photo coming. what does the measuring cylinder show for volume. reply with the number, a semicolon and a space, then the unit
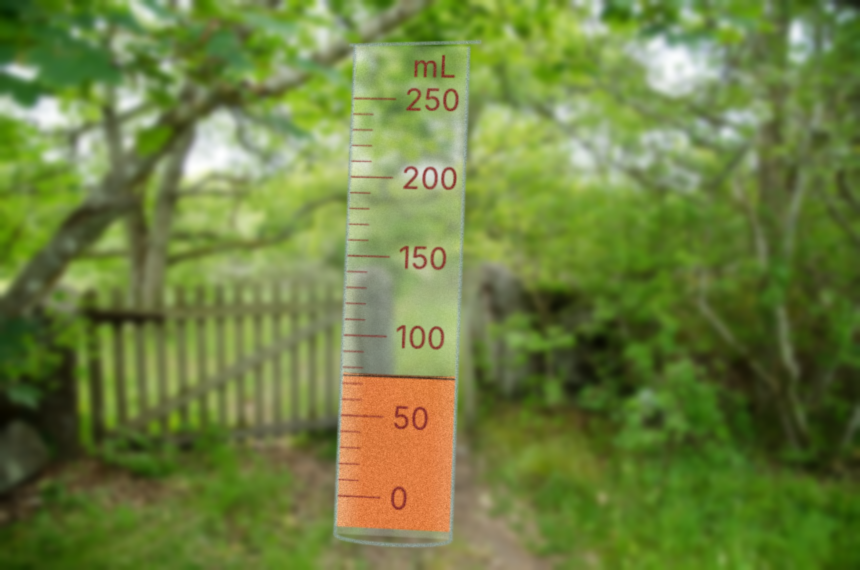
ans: 75; mL
